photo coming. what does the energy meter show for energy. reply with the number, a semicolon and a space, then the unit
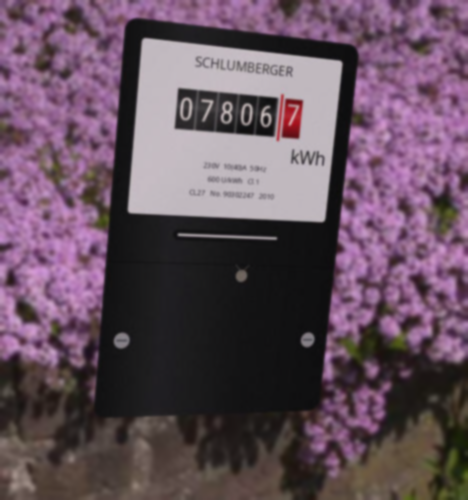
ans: 7806.7; kWh
